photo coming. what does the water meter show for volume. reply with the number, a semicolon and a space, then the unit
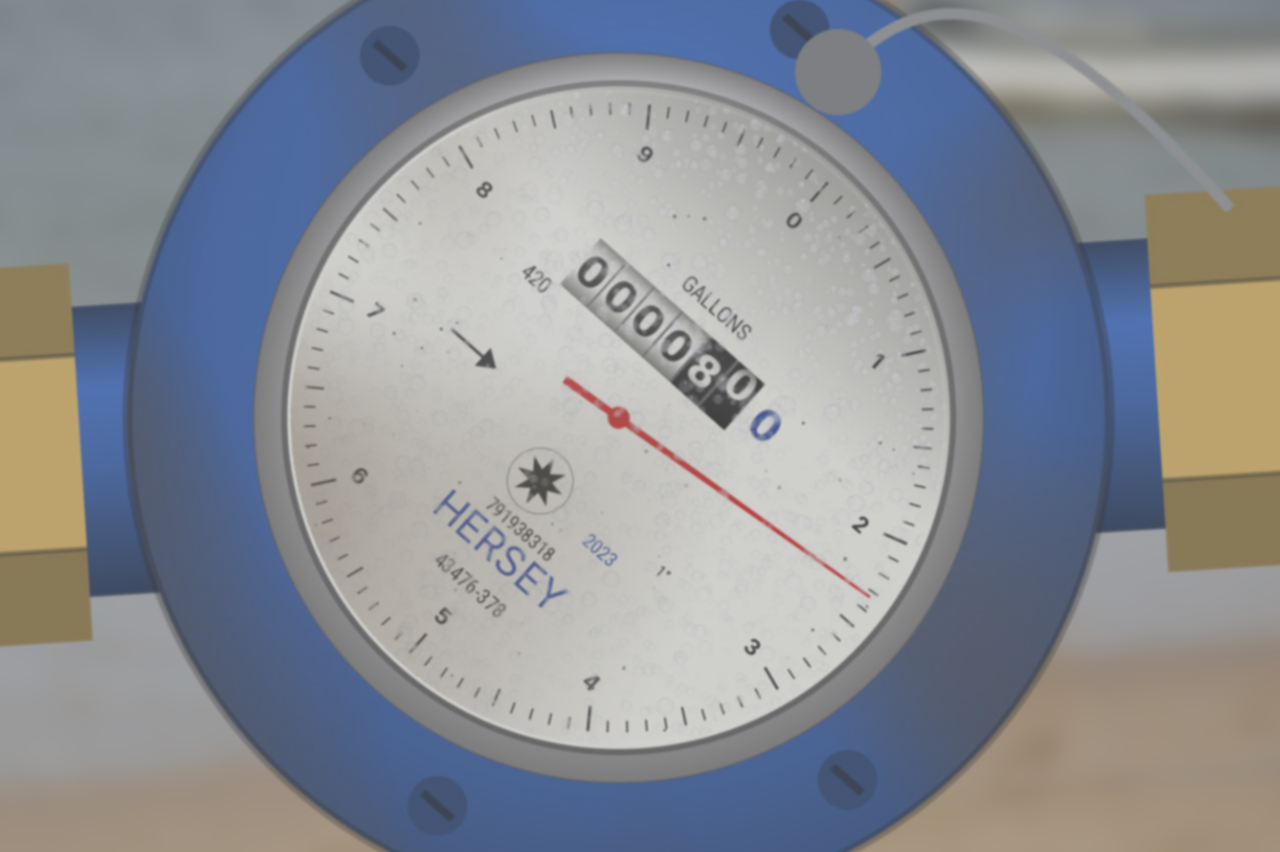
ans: 802.3; gal
